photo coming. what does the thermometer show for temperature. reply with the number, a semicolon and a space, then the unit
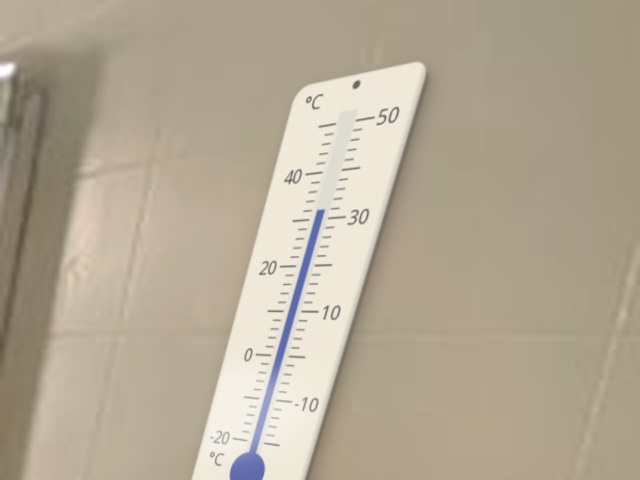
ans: 32; °C
